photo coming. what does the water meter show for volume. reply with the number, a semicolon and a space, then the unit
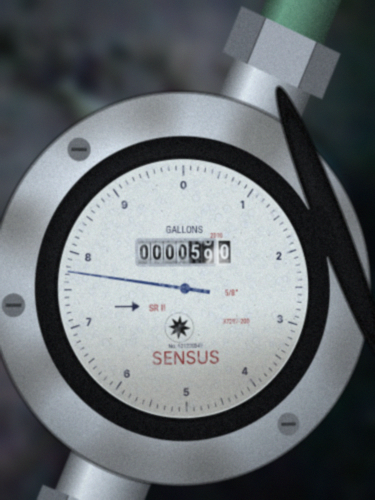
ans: 587.7; gal
